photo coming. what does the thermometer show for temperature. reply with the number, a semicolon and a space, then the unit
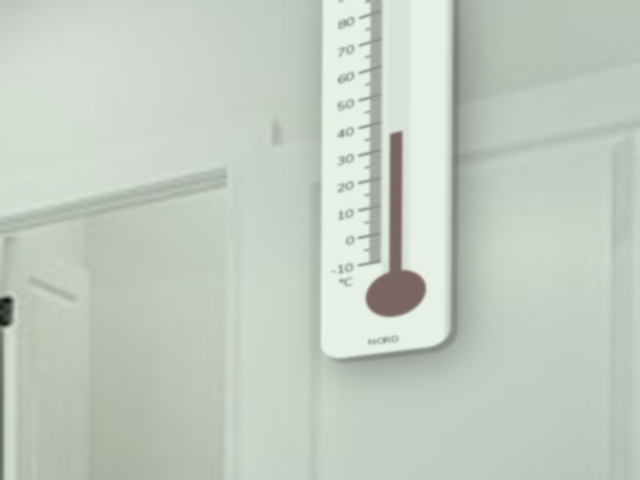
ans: 35; °C
